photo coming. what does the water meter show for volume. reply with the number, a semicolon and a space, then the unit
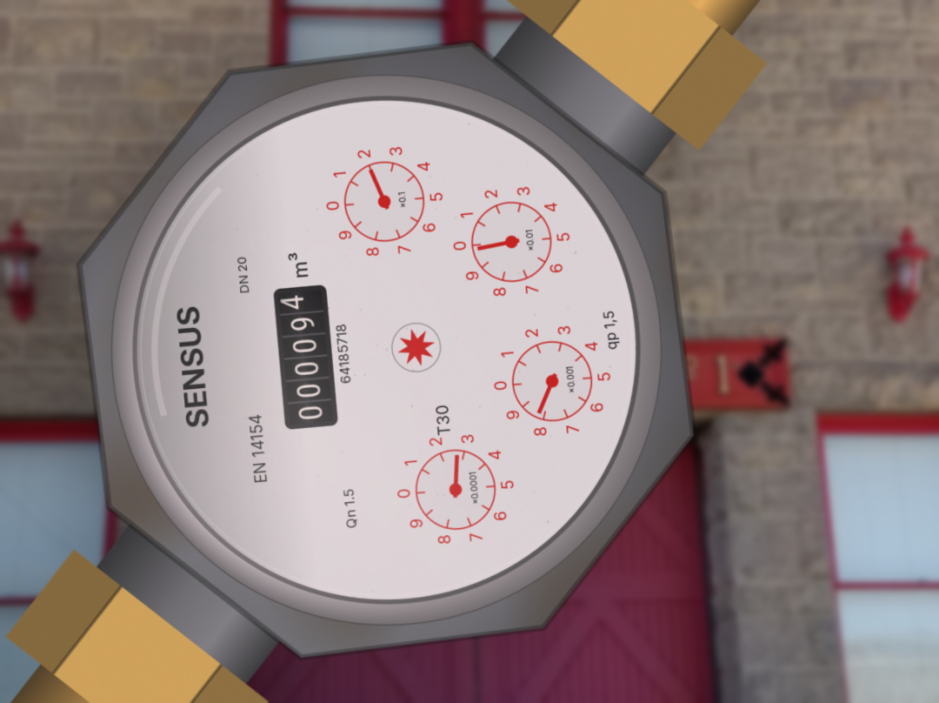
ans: 94.1982; m³
